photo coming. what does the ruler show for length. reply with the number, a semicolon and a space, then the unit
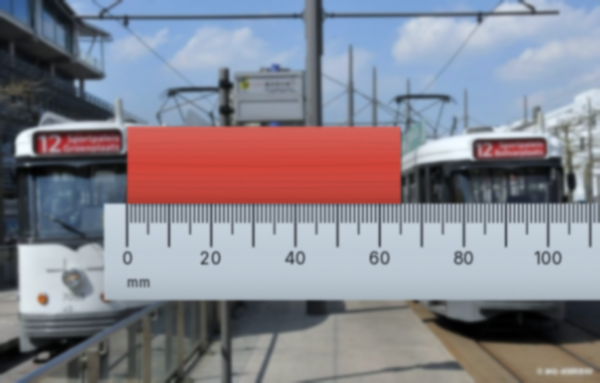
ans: 65; mm
